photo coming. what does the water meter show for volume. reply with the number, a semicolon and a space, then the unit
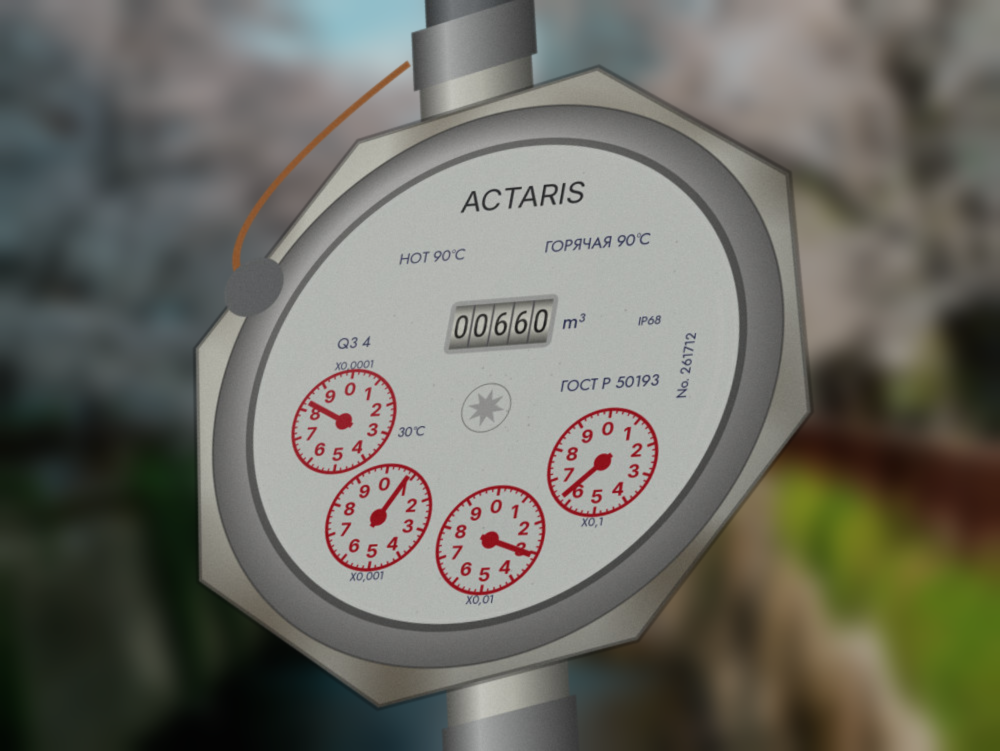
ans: 660.6308; m³
